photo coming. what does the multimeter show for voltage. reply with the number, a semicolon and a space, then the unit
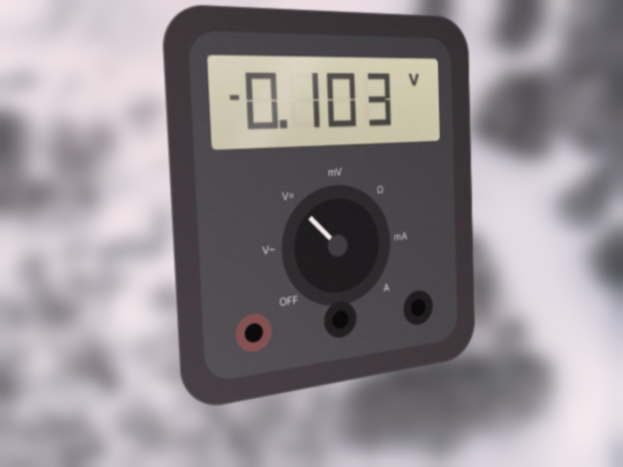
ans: -0.103; V
